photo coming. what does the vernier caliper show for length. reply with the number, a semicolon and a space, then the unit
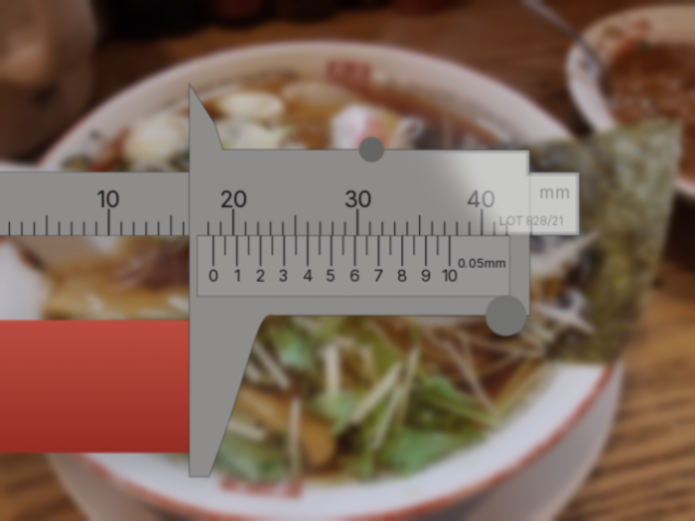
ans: 18.4; mm
